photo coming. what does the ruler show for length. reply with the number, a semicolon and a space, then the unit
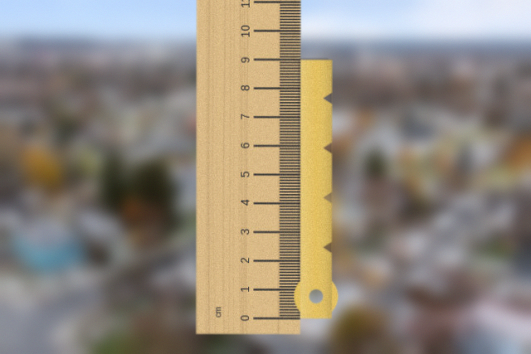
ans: 9; cm
